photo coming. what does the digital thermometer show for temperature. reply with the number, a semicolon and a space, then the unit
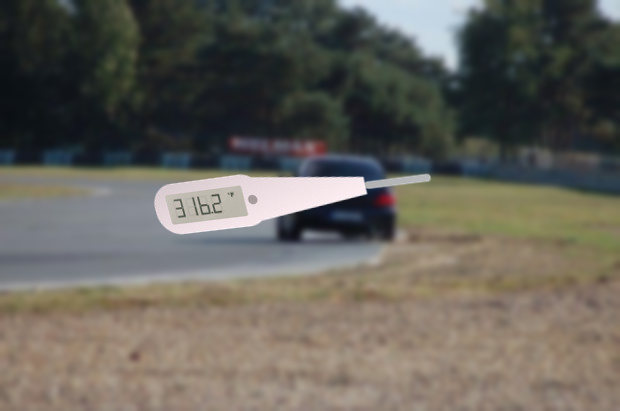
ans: 316.2; °F
